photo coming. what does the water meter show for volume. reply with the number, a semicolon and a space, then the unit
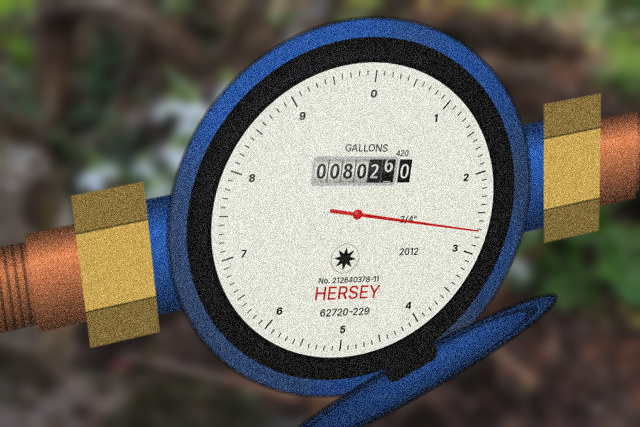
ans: 80262.7; gal
